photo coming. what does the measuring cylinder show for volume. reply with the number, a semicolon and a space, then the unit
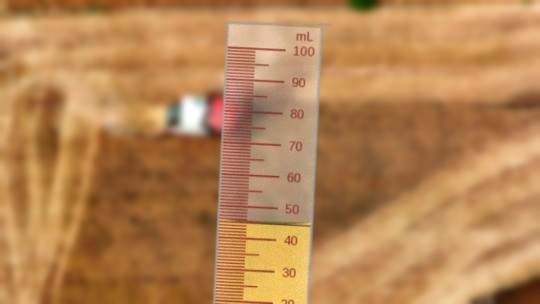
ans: 45; mL
